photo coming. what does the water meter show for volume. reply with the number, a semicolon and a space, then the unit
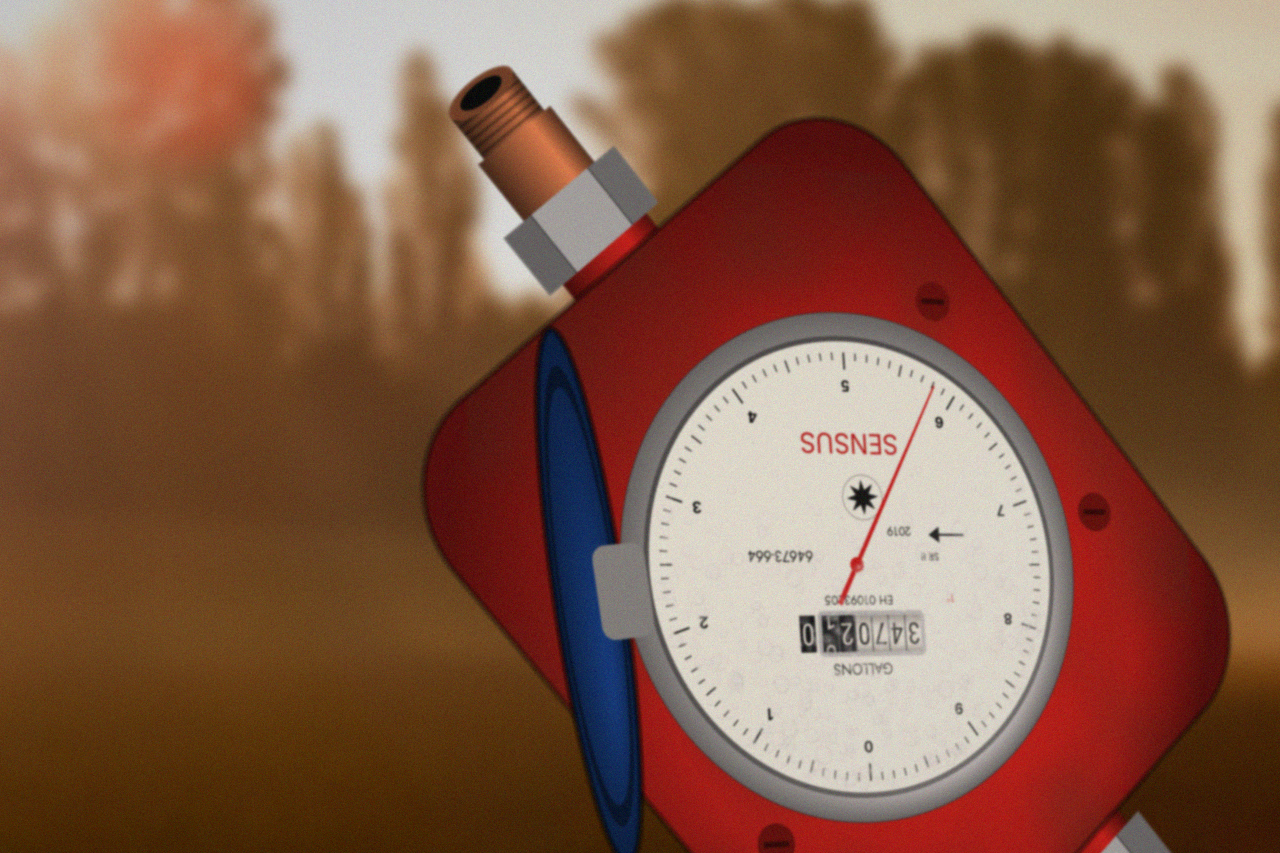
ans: 3470205.8; gal
